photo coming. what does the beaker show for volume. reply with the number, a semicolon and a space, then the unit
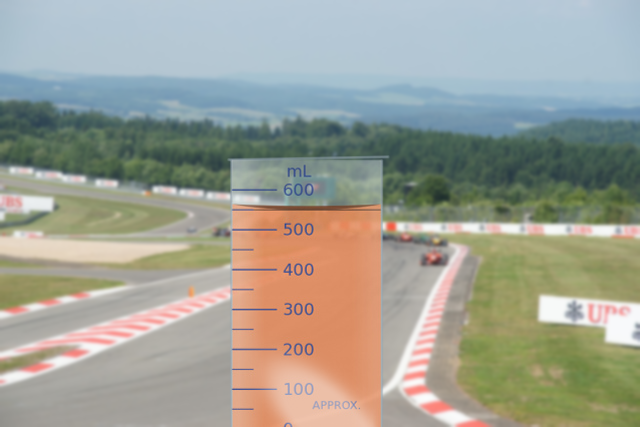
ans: 550; mL
